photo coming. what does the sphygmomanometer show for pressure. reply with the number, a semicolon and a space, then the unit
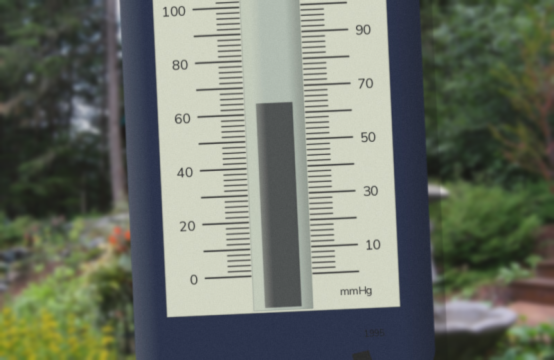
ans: 64; mmHg
